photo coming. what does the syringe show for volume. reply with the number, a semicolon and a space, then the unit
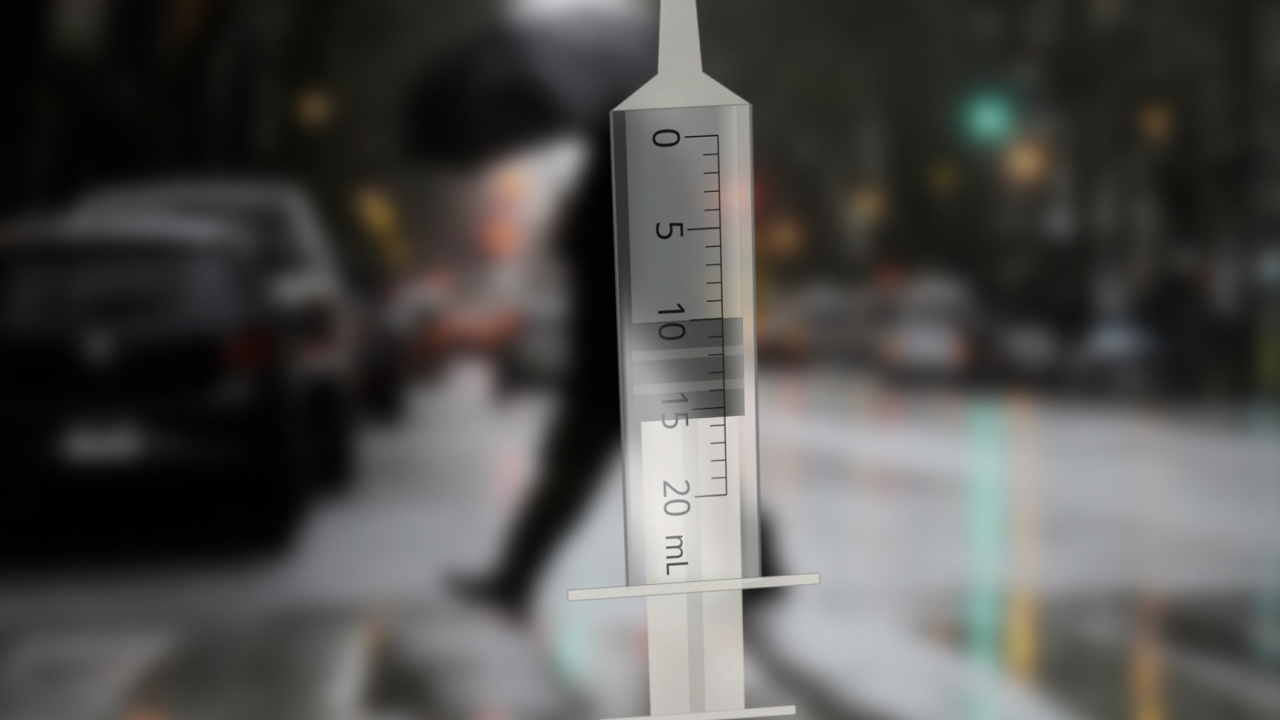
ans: 10; mL
